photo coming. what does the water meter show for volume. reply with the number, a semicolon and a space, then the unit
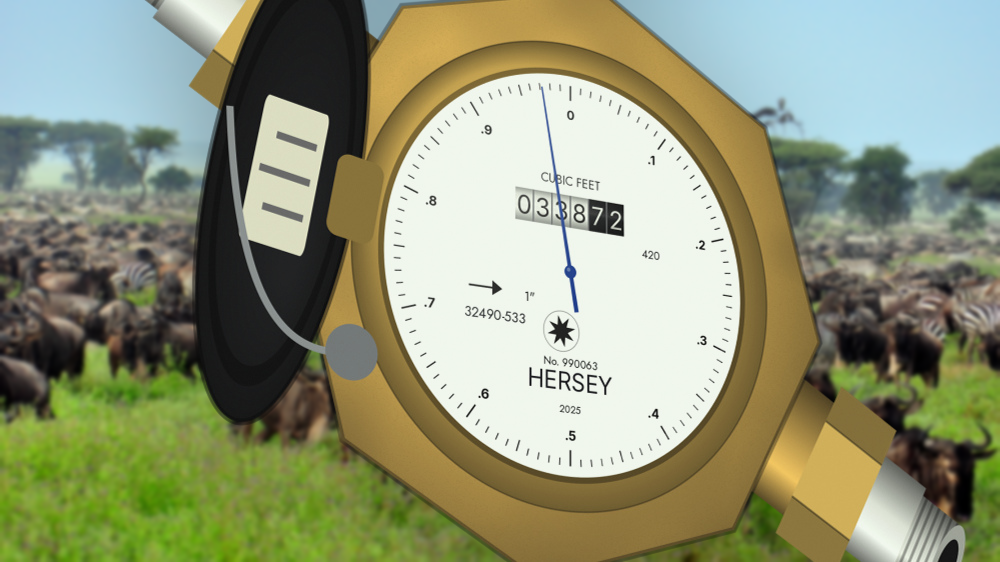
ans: 33871.97; ft³
